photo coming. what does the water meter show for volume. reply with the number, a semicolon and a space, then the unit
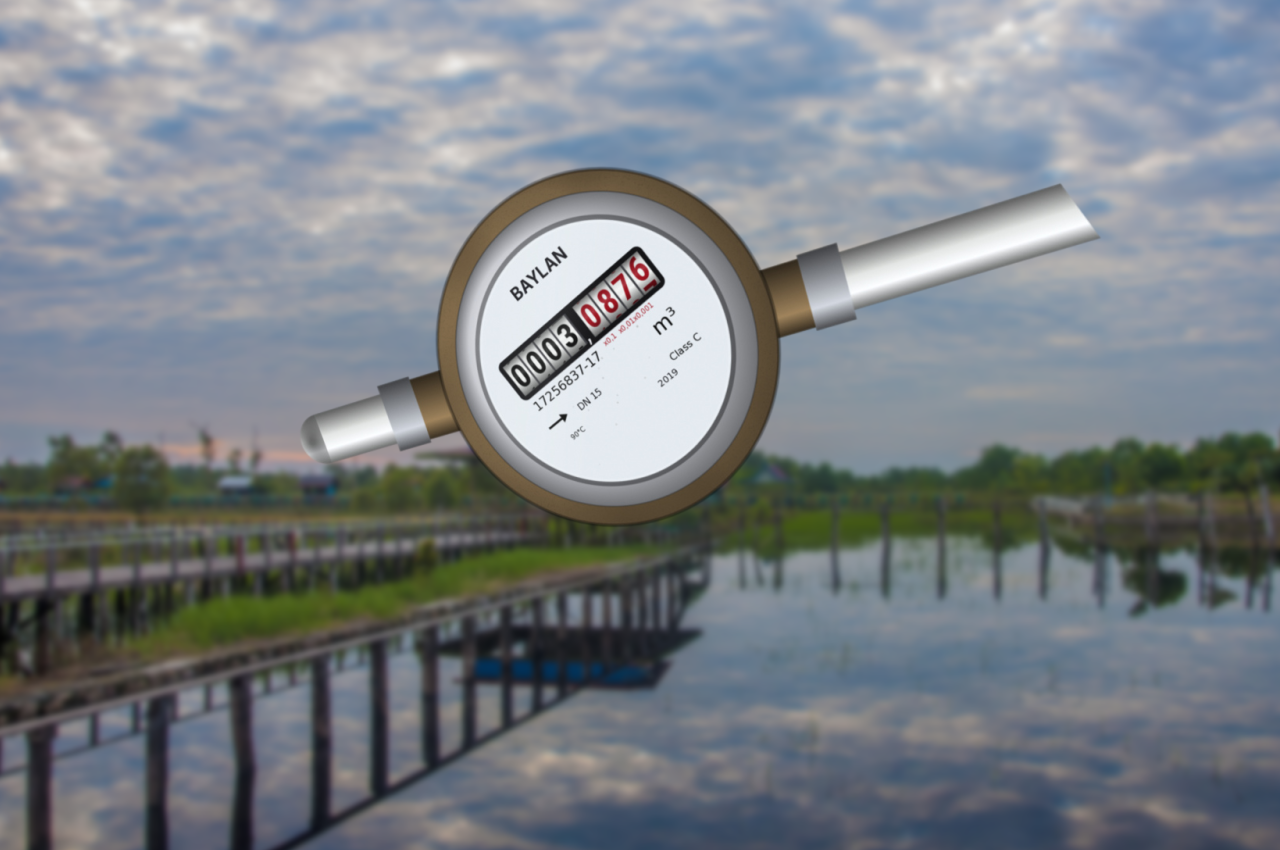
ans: 3.0876; m³
